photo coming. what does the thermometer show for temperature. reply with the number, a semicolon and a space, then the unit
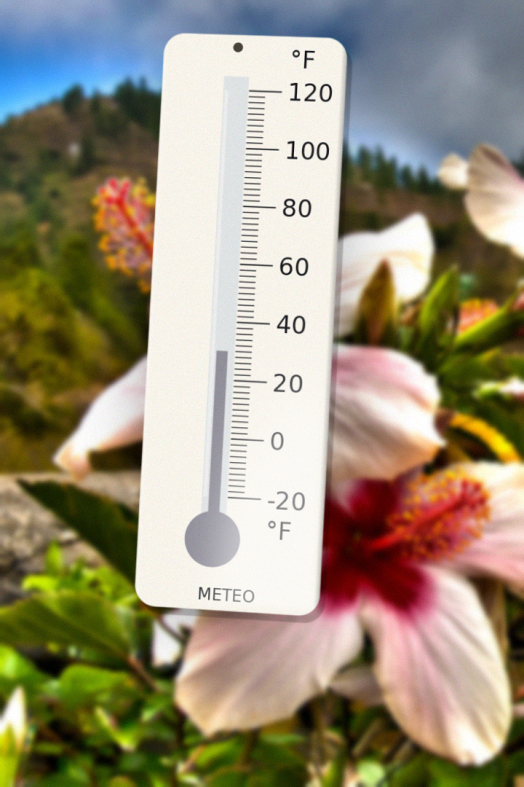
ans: 30; °F
